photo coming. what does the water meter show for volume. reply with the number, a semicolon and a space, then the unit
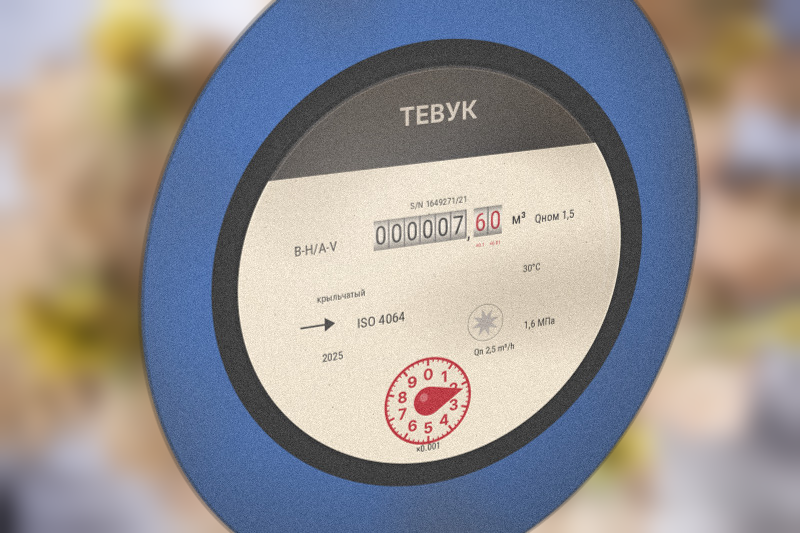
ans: 7.602; m³
